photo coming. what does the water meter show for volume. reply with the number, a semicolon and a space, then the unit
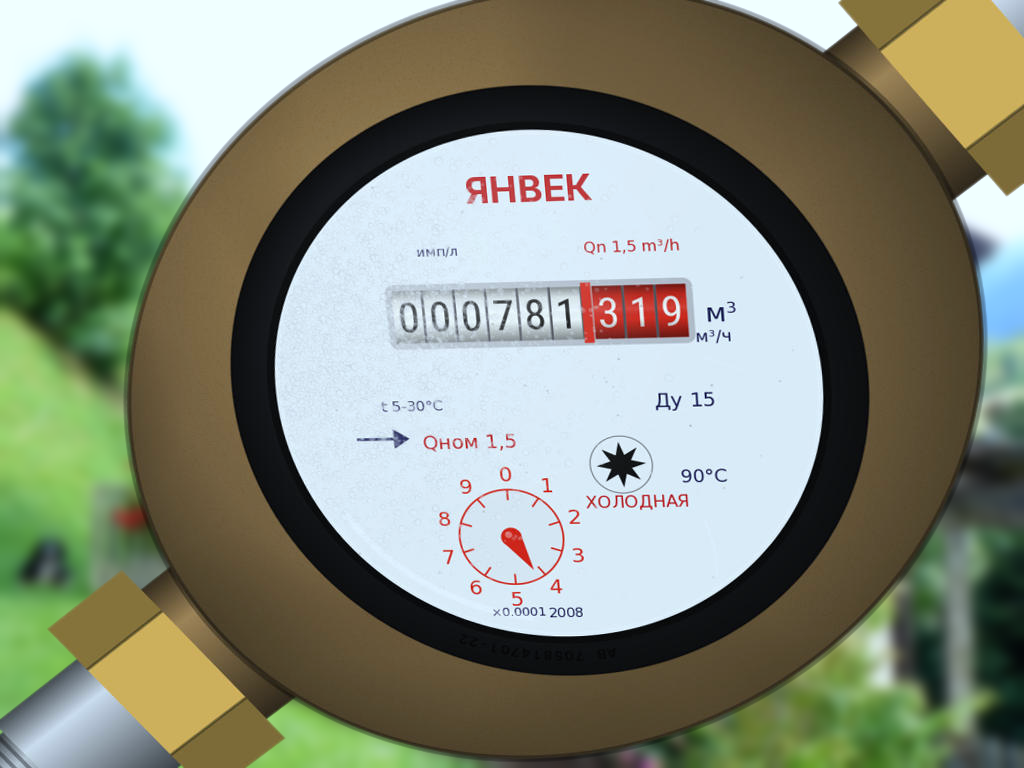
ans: 781.3194; m³
